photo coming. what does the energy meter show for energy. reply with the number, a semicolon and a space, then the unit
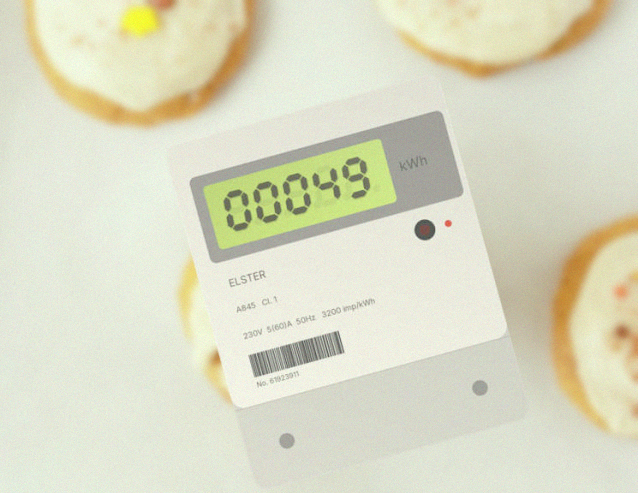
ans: 49; kWh
